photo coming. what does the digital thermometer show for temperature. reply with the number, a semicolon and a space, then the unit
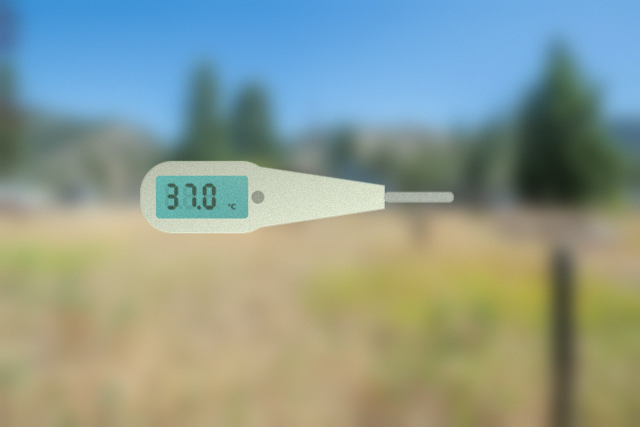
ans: 37.0; °C
